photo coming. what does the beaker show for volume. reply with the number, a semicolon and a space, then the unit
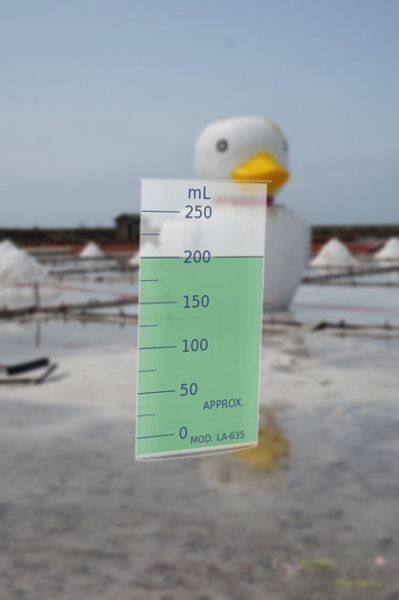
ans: 200; mL
